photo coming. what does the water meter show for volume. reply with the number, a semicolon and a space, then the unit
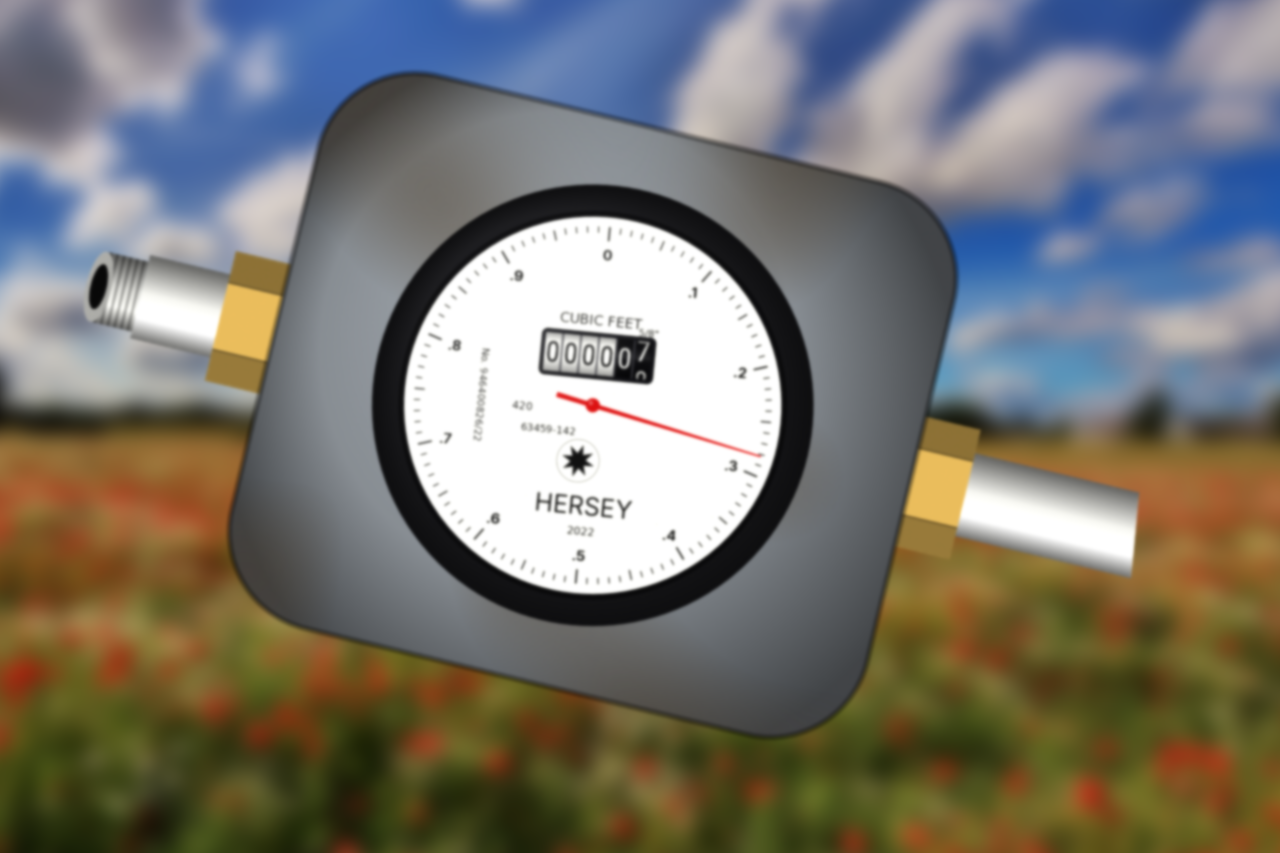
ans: 7.28; ft³
